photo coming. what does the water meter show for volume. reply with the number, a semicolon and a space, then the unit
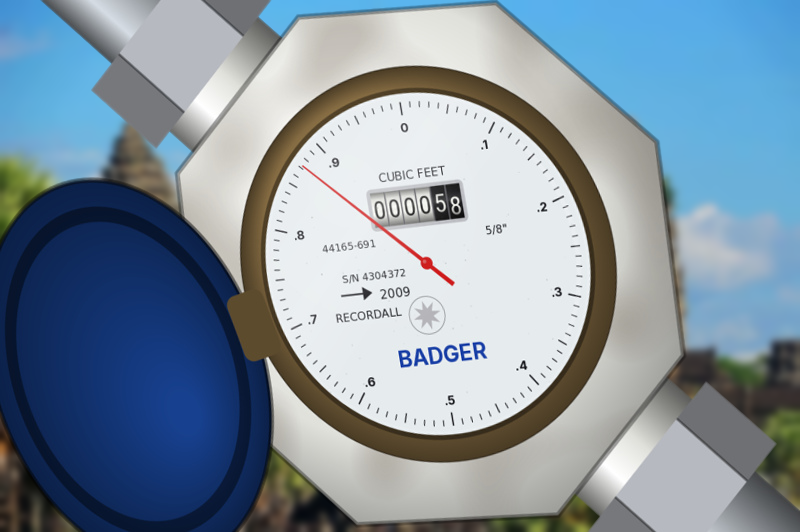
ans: 57.87; ft³
